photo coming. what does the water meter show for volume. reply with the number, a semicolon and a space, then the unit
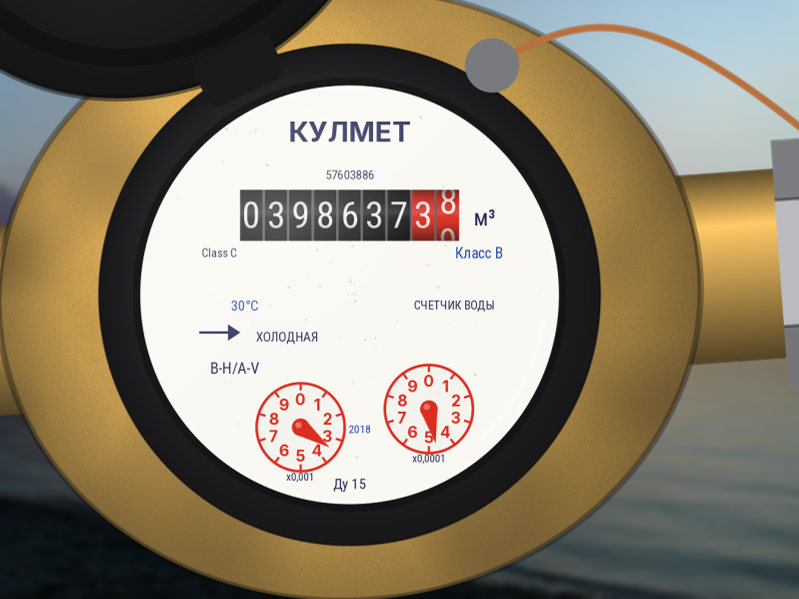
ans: 398637.3834; m³
